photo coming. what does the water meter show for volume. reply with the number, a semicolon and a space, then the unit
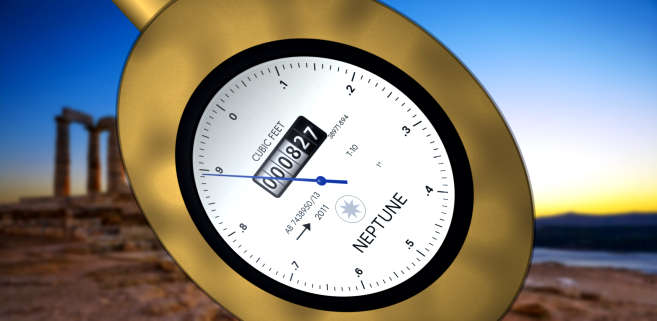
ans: 826.89; ft³
